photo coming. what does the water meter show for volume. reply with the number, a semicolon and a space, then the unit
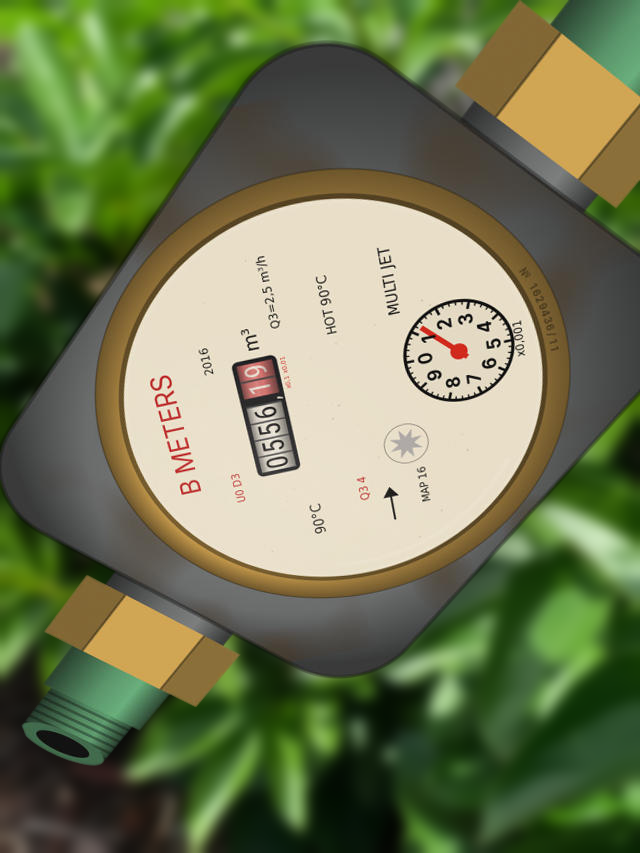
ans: 556.191; m³
